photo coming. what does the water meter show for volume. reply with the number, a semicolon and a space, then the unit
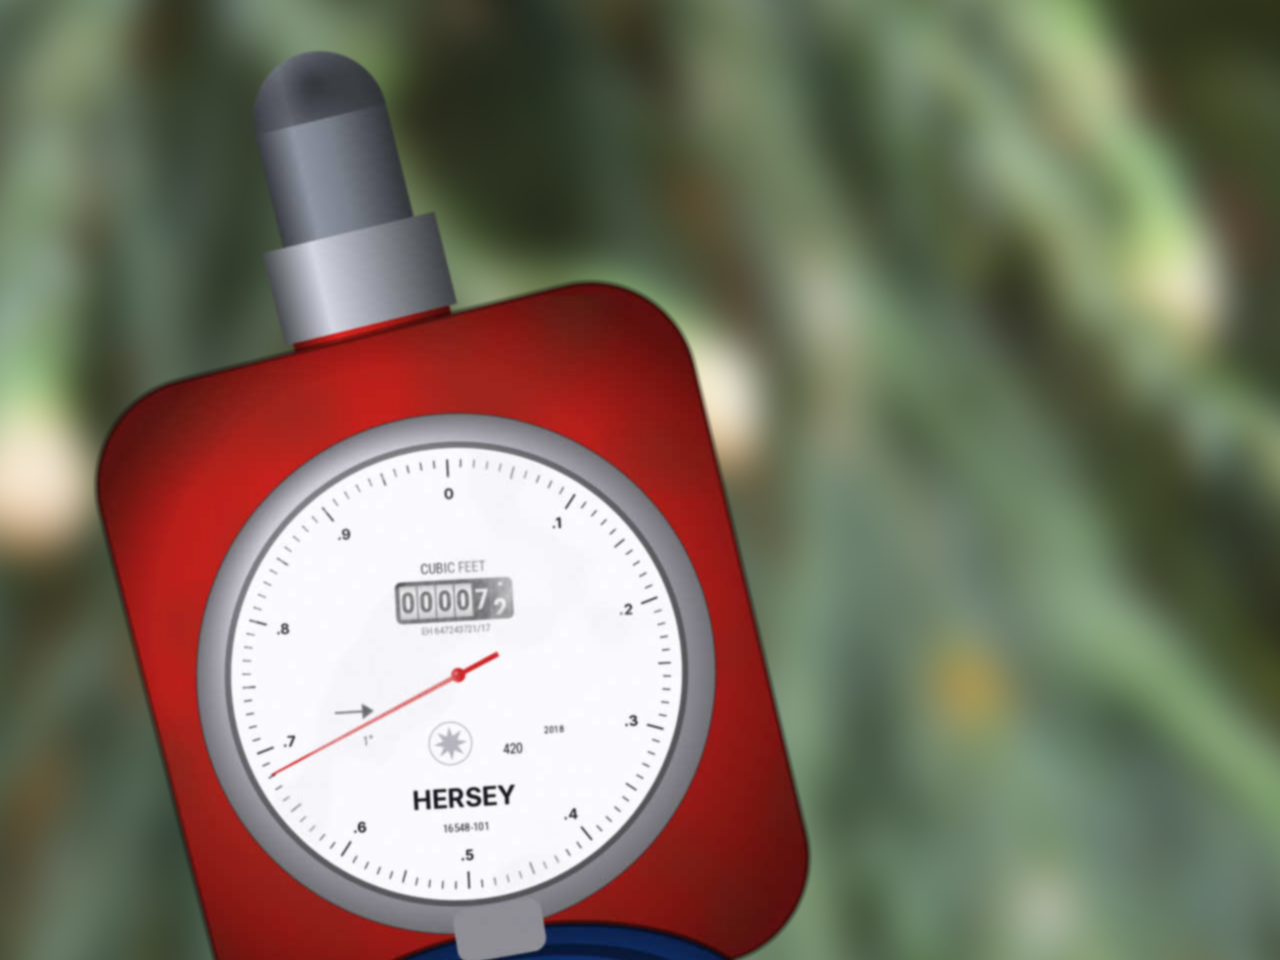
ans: 71.68; ft³
